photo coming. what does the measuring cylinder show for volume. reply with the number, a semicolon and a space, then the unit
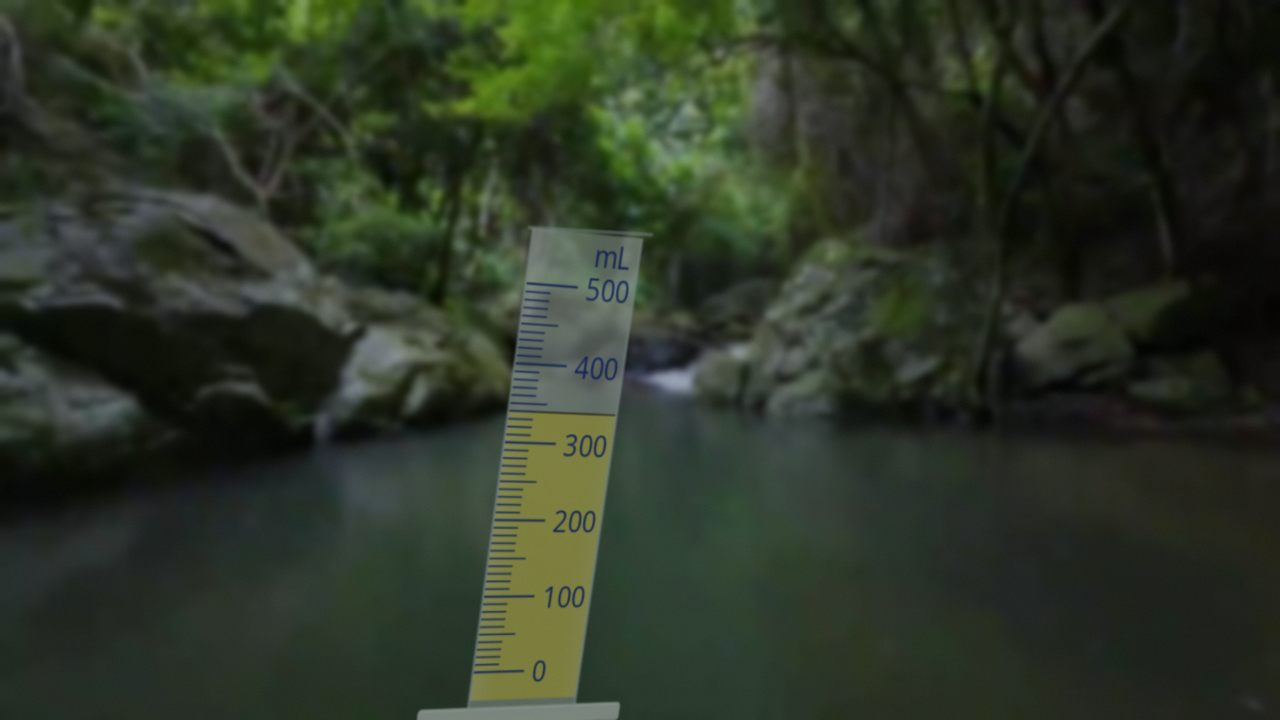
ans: 340; mL
